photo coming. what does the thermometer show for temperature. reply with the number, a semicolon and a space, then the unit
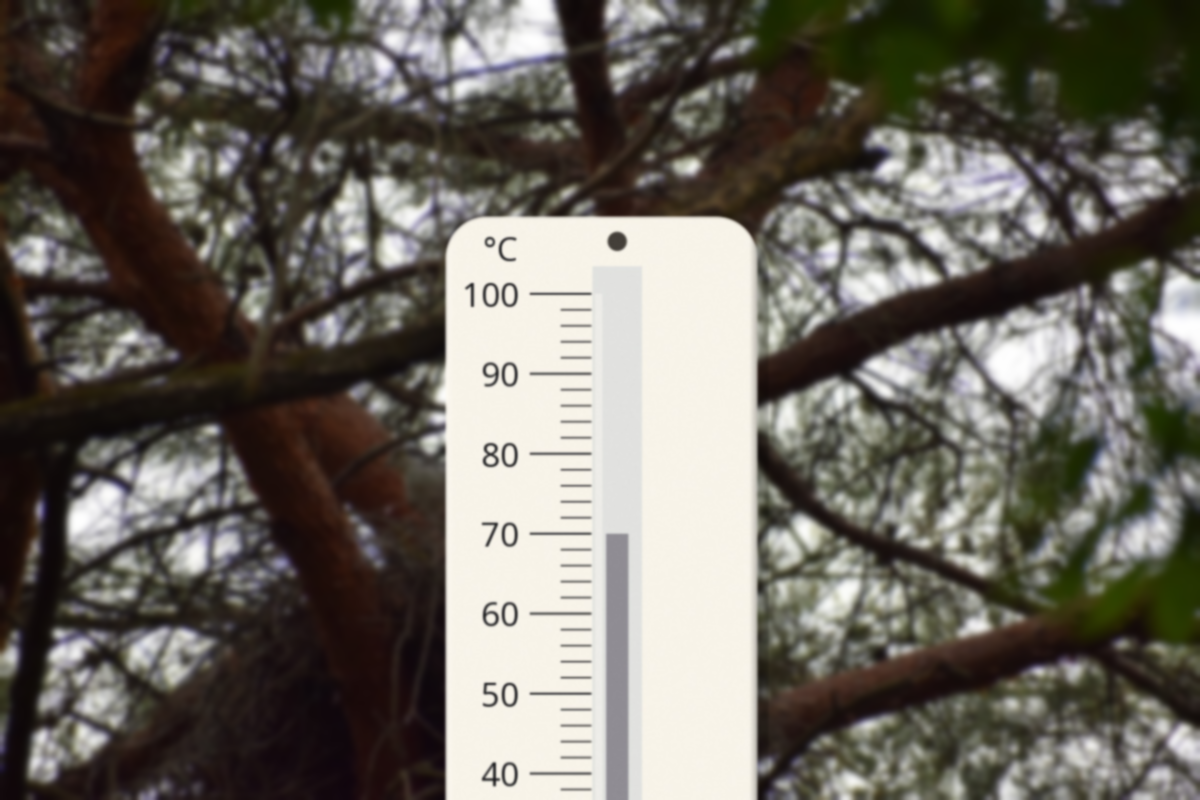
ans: 70; °C
